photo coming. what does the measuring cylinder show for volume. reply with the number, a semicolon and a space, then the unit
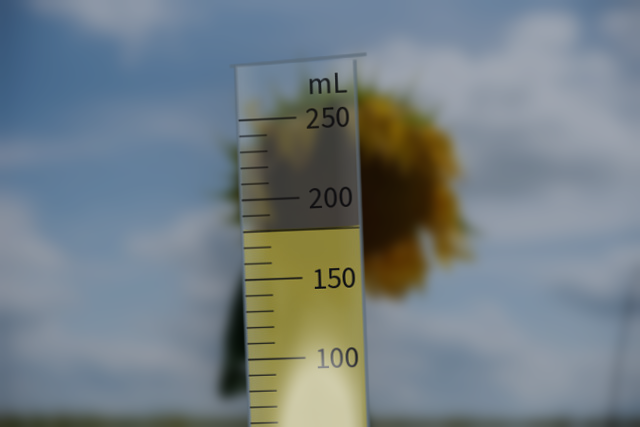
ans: 180; mL
